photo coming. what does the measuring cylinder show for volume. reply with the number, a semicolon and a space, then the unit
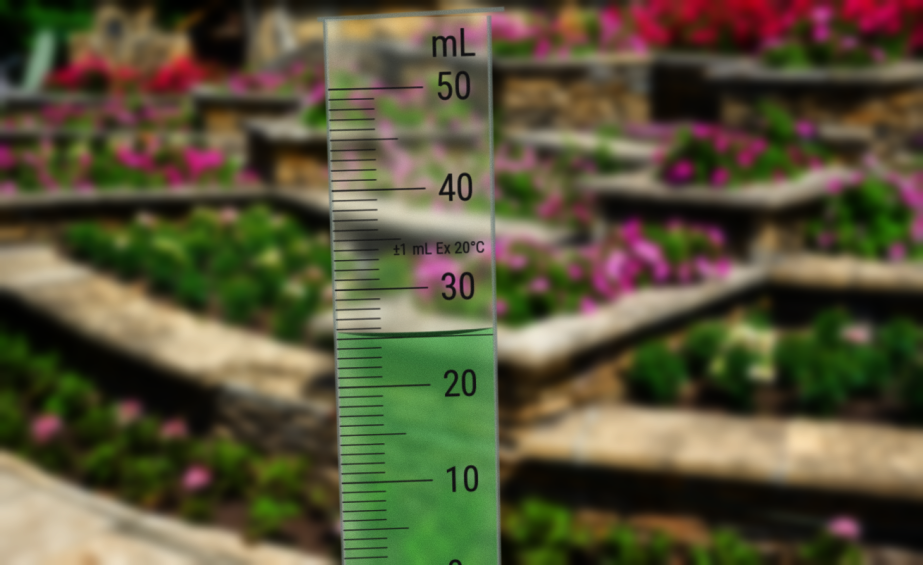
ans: 25; mL
